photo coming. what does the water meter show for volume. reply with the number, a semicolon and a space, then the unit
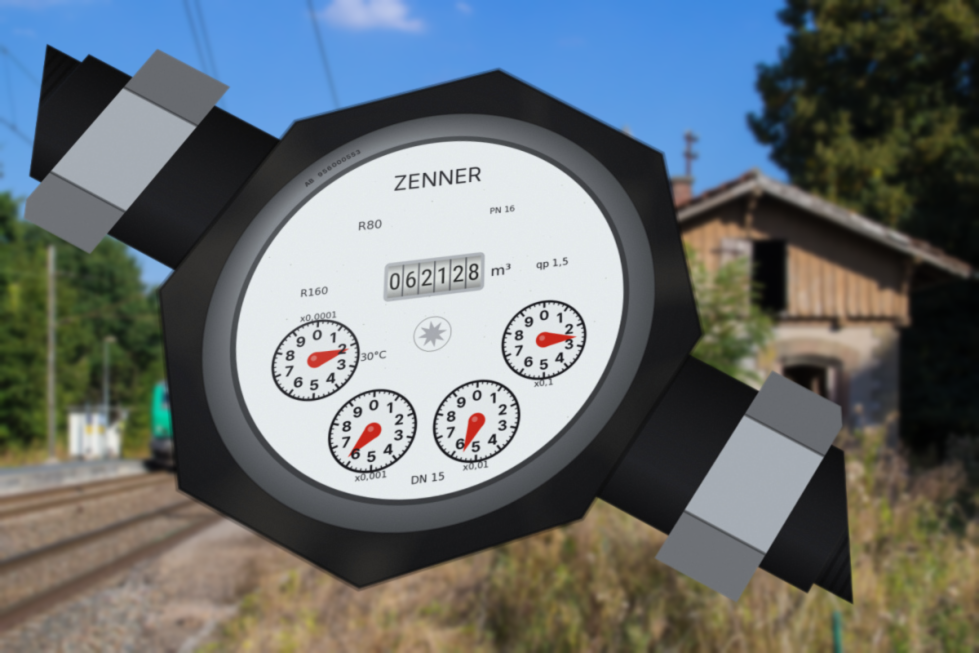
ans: 62128.2562; m³
